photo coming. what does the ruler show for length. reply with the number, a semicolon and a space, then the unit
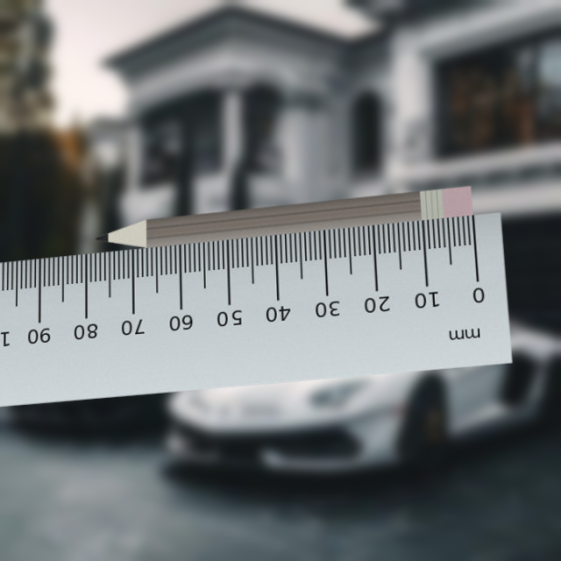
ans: 78; mm
